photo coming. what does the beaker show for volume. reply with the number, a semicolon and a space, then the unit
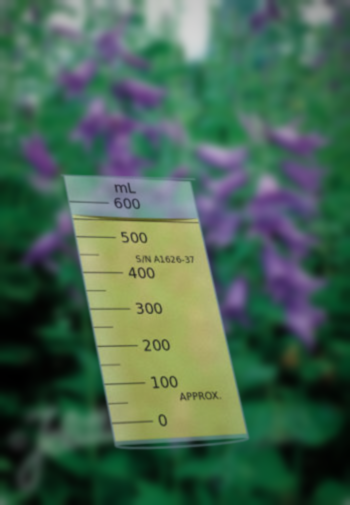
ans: 550; mL
